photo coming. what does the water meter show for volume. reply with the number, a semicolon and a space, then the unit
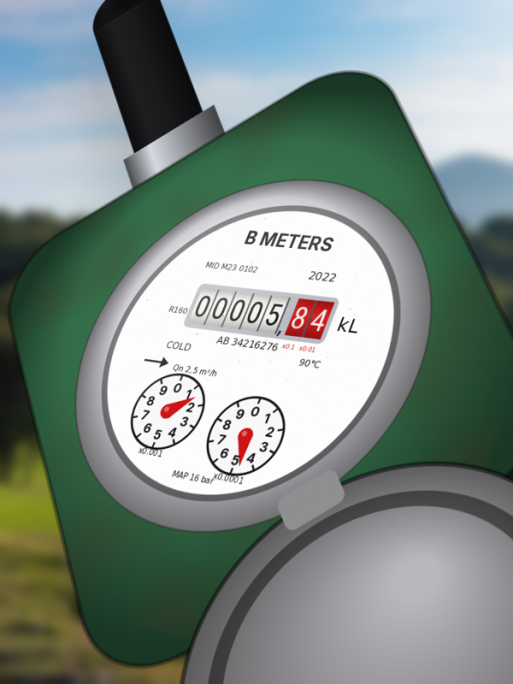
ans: 5.8414; kL
